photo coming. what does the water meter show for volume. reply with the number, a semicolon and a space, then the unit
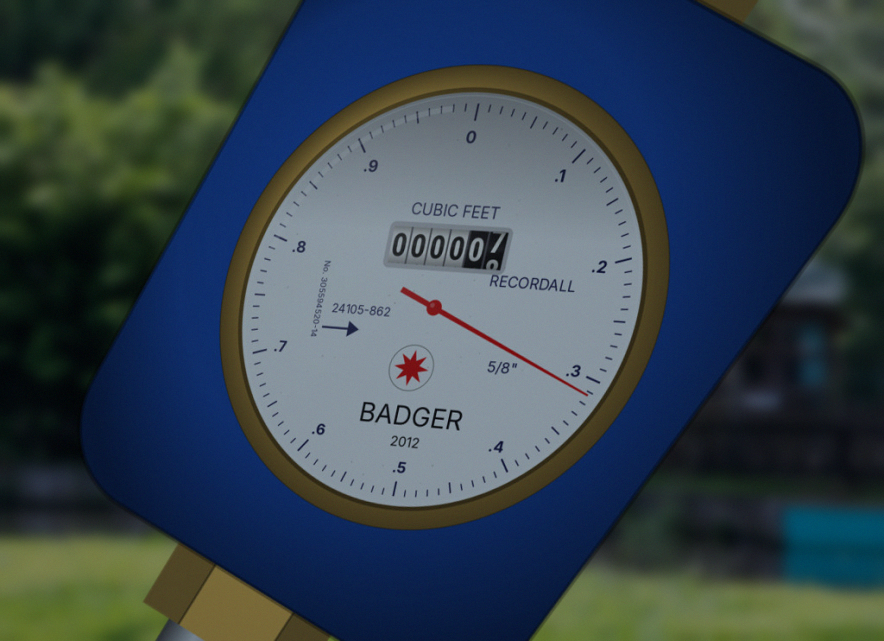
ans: 7.31; ft³
